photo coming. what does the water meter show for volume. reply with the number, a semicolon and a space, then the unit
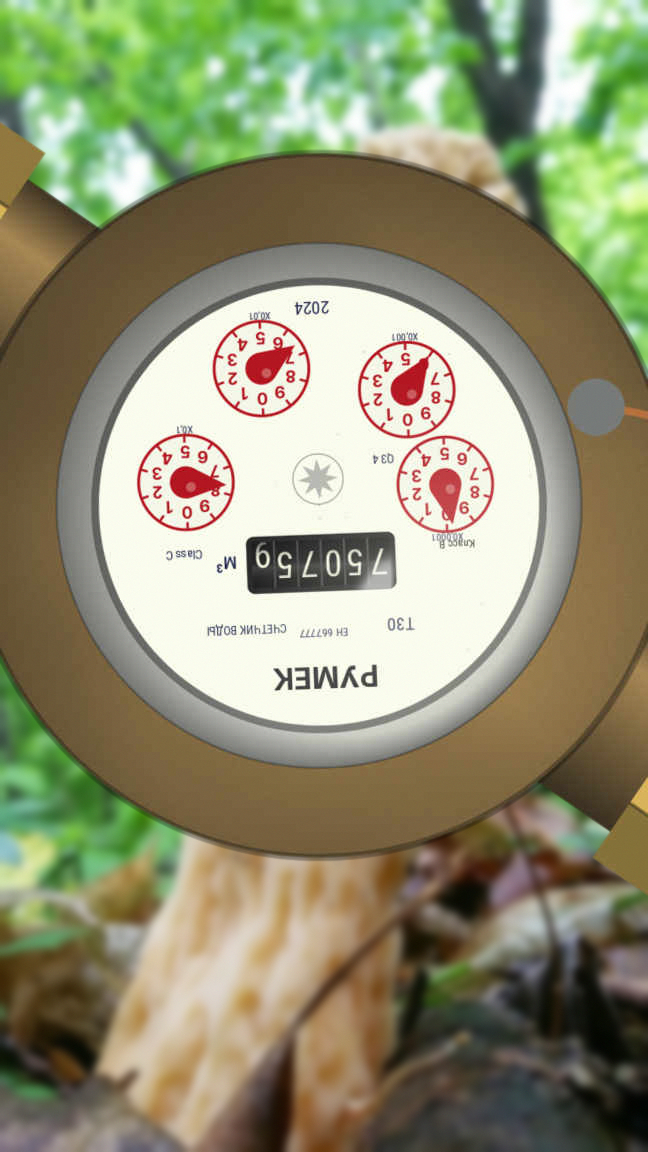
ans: 750758.7659; m³
